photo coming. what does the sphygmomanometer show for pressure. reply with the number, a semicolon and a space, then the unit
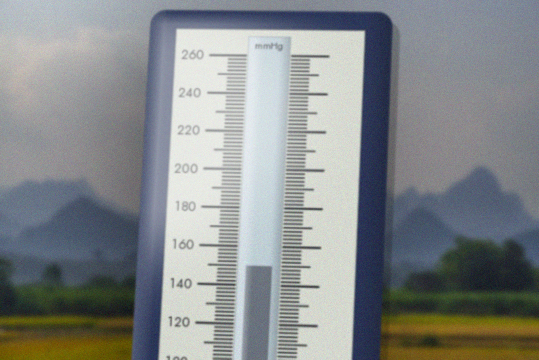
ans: 150; mmHg
